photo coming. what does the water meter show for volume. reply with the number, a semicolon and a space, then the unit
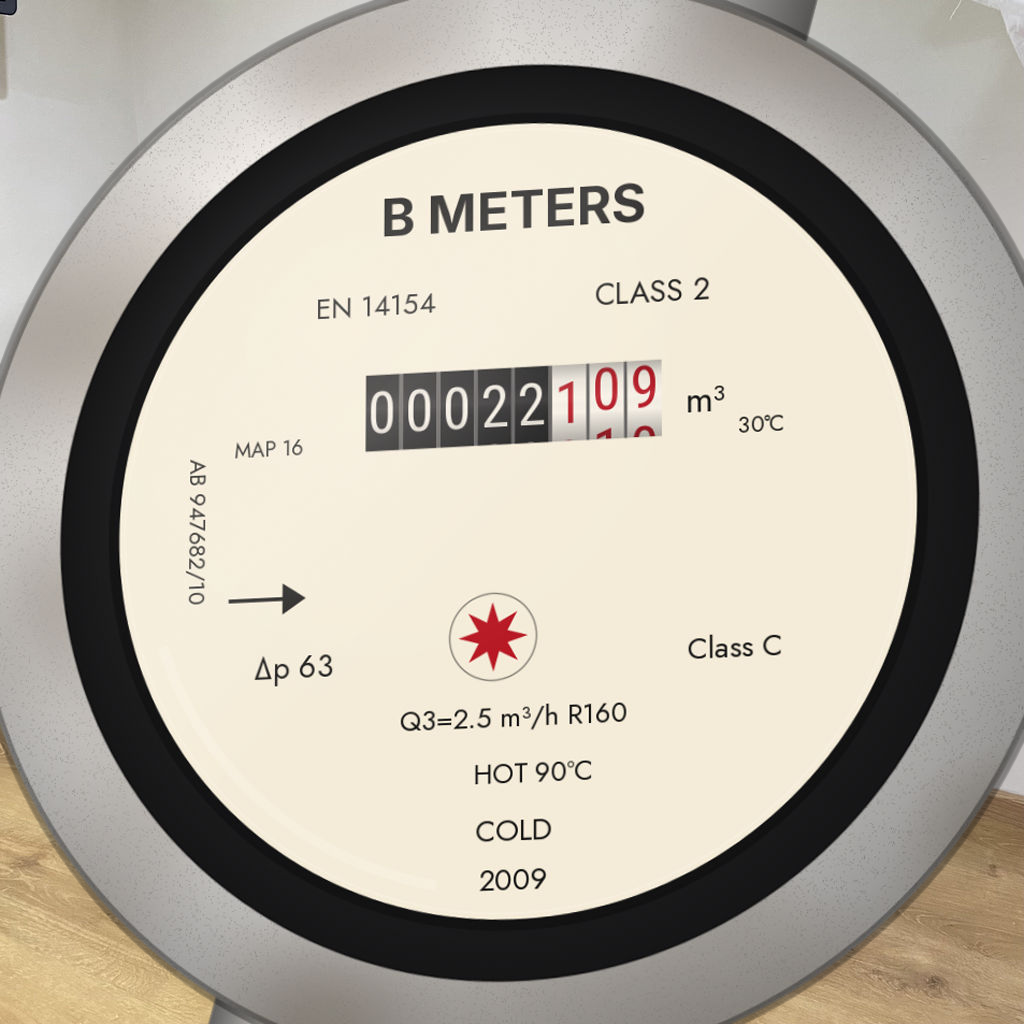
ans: 22.109; m³
